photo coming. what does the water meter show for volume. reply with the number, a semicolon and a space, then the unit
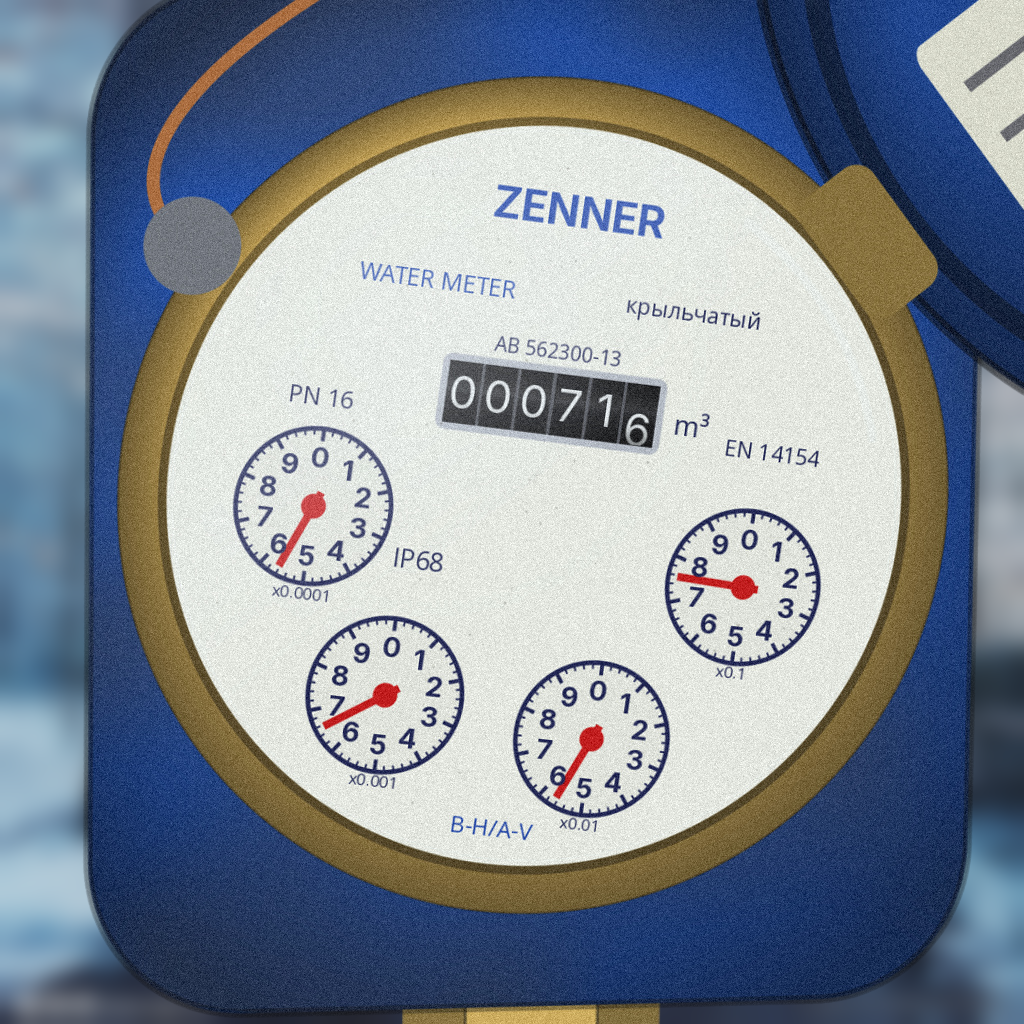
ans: 715.7565; m³
